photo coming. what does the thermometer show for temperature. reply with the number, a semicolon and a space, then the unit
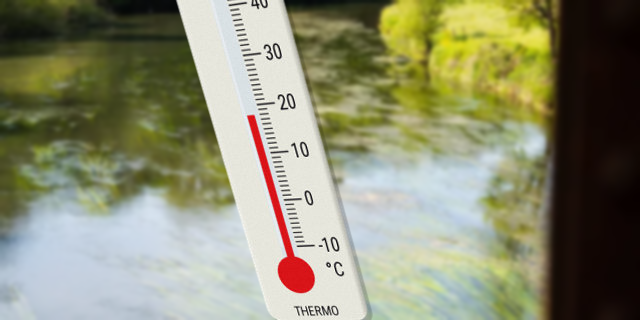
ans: 18; °C
